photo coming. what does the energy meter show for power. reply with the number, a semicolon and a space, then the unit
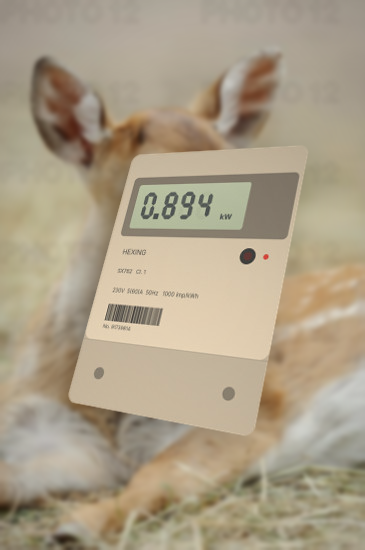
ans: 0.894; kW
